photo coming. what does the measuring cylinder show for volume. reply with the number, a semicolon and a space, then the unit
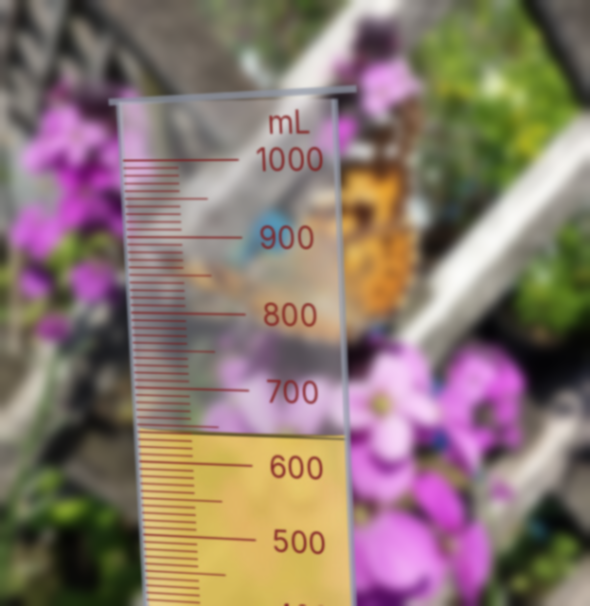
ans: 640; mL
